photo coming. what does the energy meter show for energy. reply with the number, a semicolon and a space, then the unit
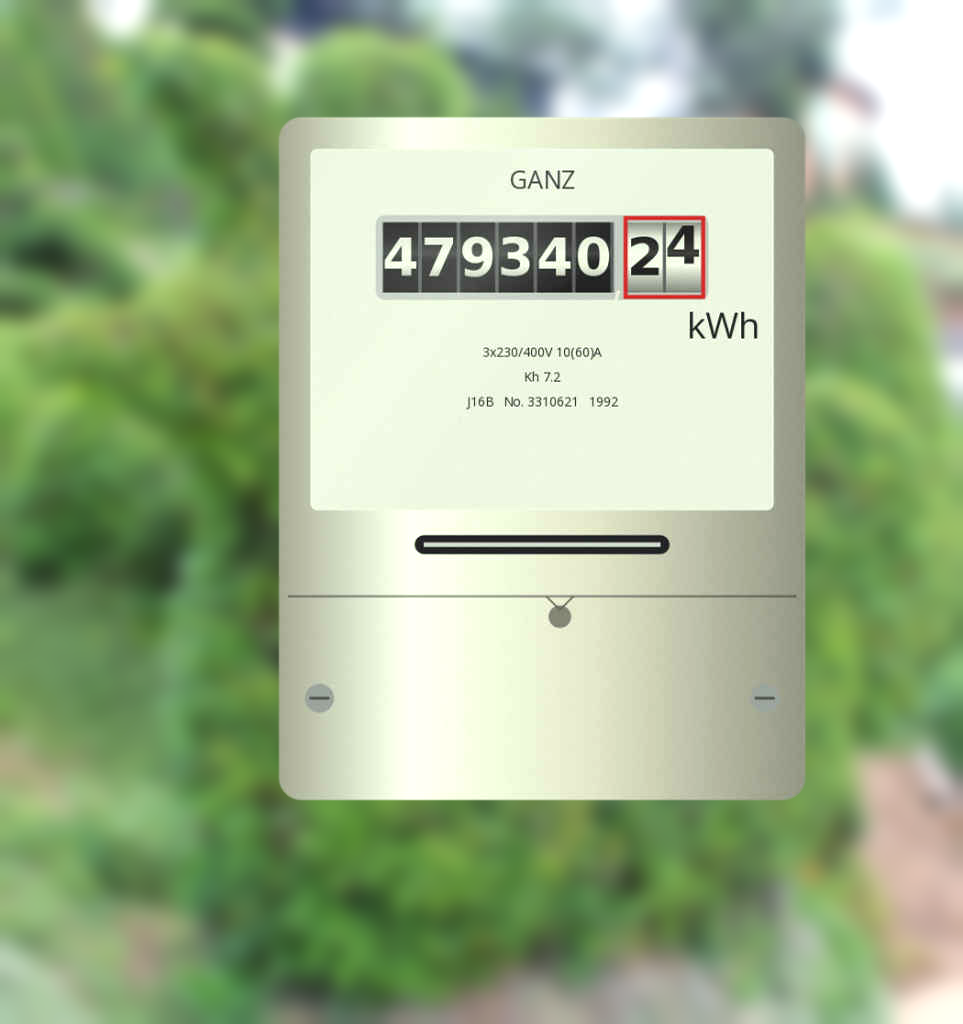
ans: 479340.24; kWh
